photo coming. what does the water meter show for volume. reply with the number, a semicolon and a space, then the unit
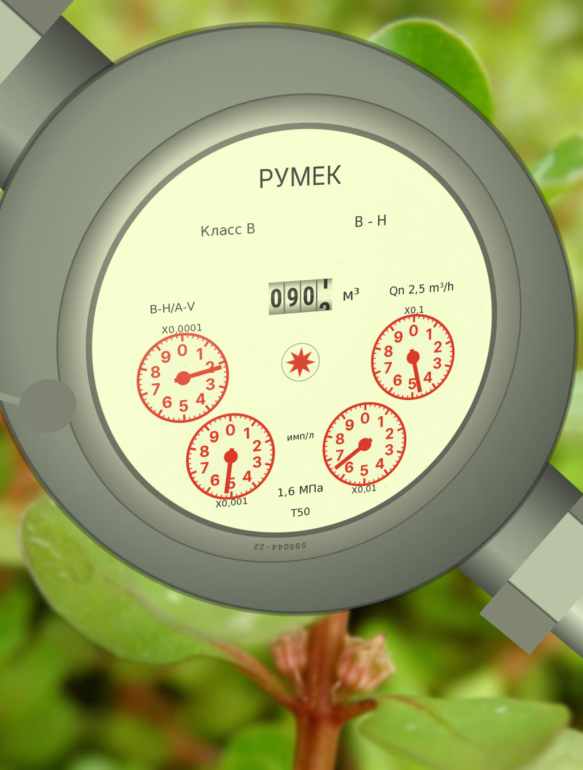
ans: 901.4652; m³
